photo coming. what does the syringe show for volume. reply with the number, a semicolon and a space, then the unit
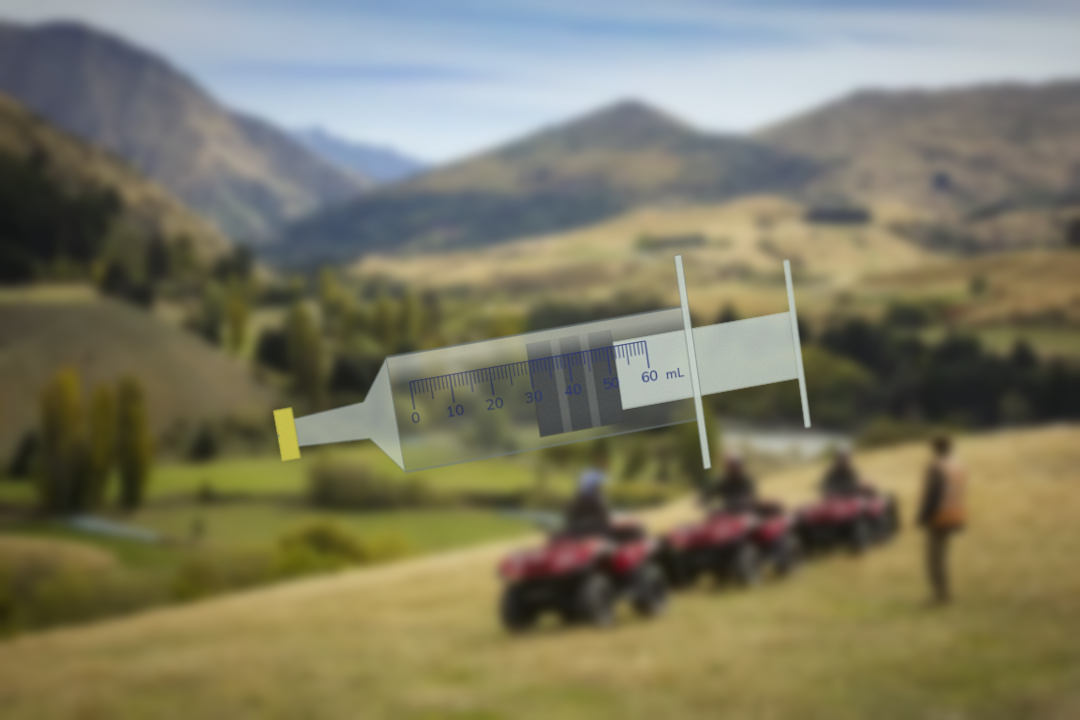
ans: 30; mL
